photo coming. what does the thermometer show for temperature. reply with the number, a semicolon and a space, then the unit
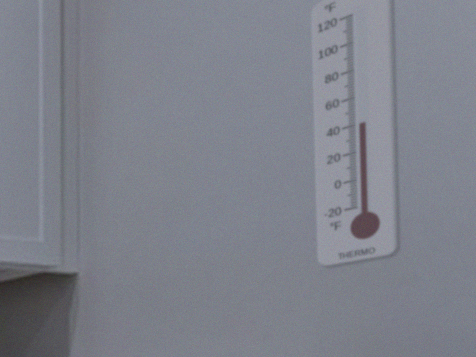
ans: 40; °F
